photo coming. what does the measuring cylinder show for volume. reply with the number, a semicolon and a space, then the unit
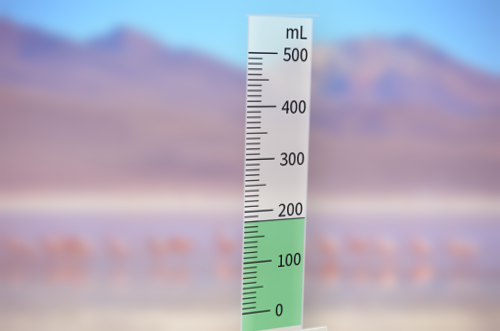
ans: 180; mL
